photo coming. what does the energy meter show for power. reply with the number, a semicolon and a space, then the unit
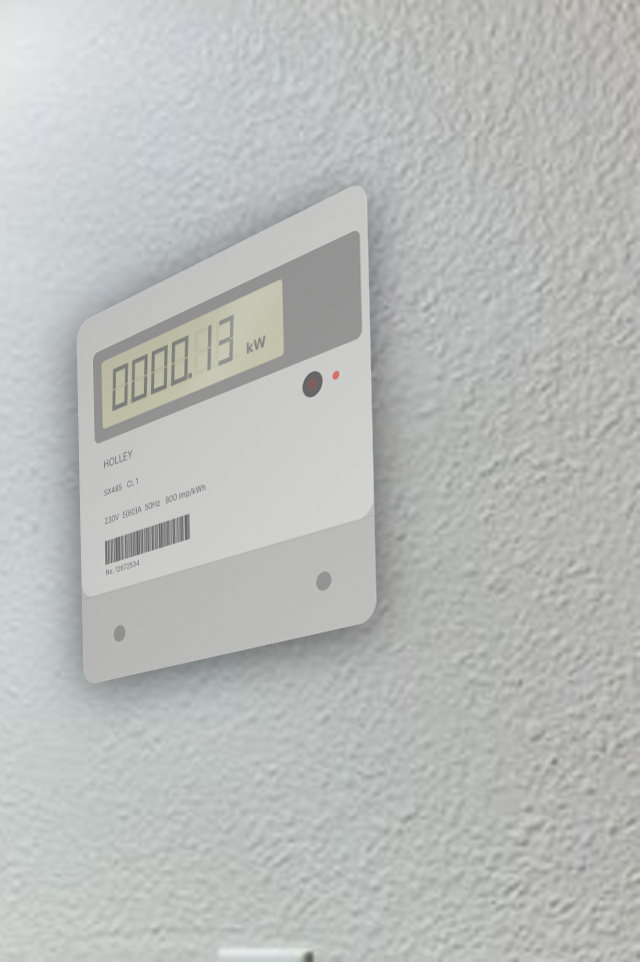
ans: 0.13; kW
